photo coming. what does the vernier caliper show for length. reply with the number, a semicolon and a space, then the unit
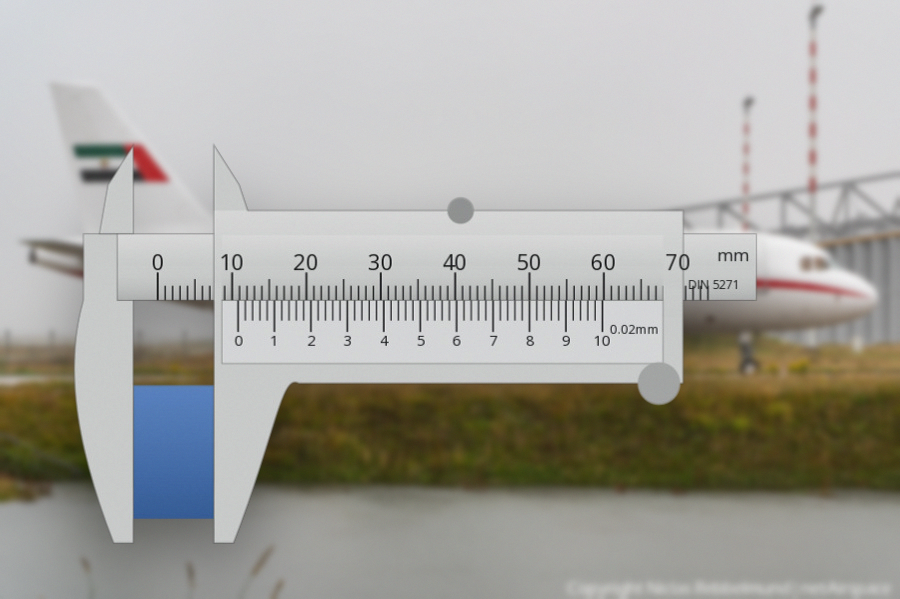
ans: 10.8; mm
